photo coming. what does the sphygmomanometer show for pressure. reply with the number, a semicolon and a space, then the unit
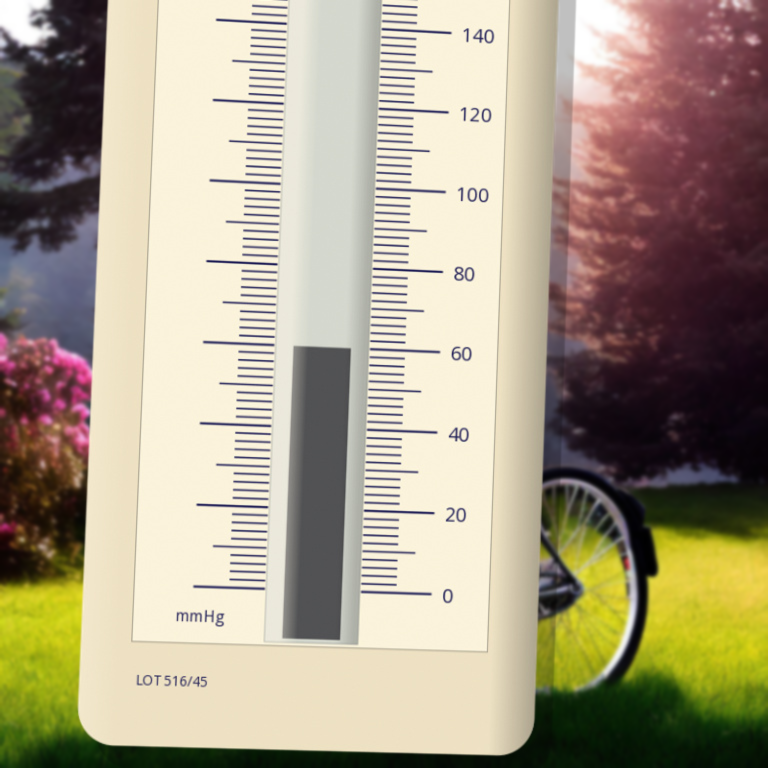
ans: 60; mmHg
